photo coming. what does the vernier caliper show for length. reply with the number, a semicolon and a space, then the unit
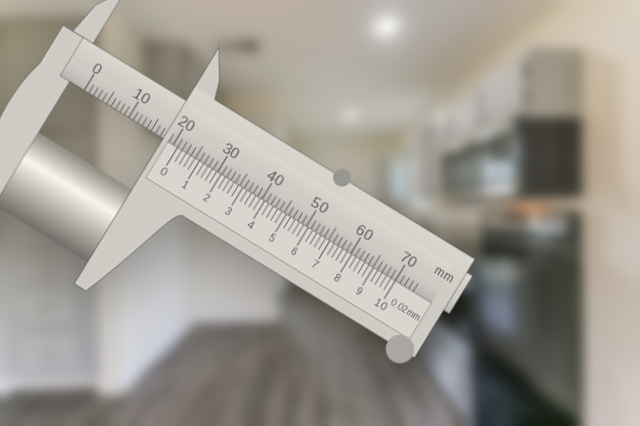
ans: 21.0; mm
